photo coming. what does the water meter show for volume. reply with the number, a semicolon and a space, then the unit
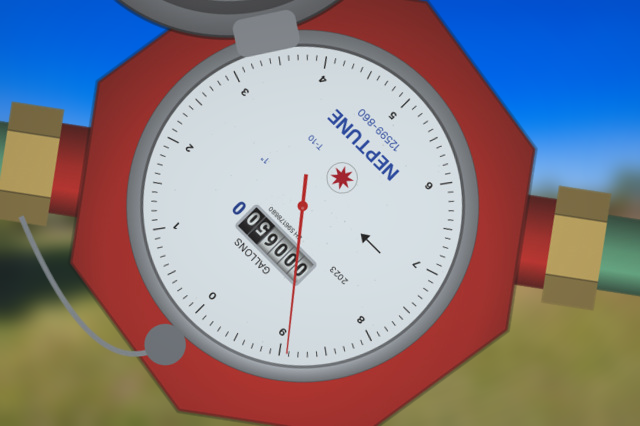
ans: 6498.9; gal
